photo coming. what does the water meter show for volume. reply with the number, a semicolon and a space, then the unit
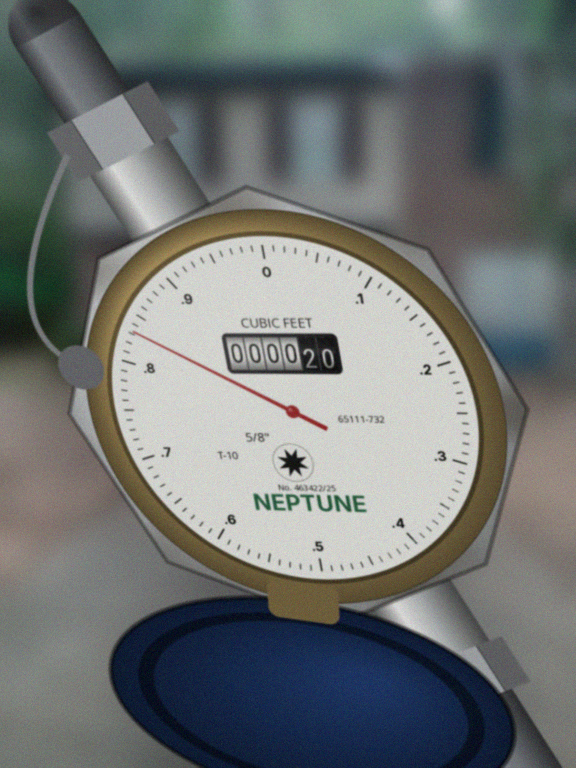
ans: 19.83; ft³
